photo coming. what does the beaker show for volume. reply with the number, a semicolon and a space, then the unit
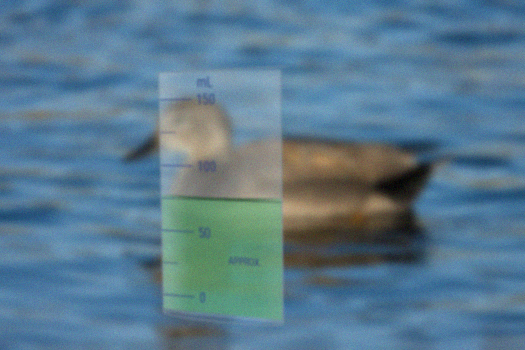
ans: 75; mL
